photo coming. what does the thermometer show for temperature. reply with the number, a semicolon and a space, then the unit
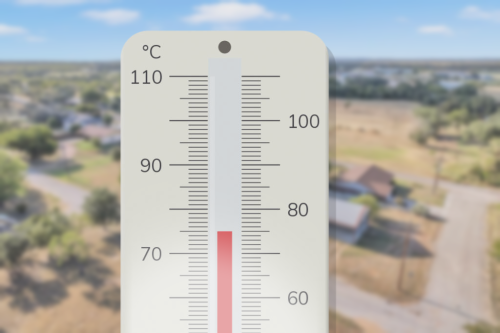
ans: 75; °C
